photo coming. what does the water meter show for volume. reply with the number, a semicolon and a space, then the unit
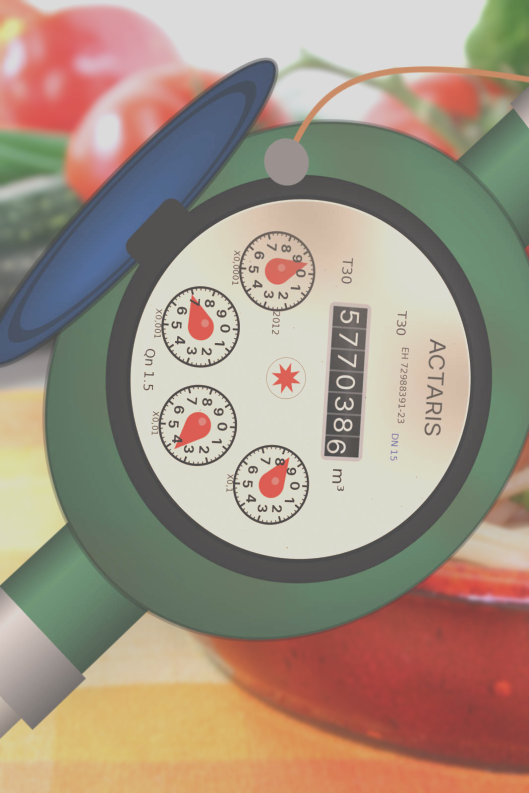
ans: 5770385.8369; m³
